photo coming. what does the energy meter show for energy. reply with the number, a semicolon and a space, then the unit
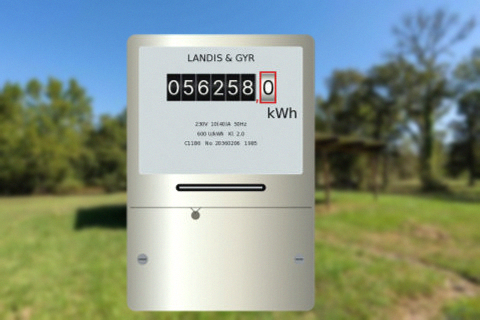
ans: 56258.0; kWh
